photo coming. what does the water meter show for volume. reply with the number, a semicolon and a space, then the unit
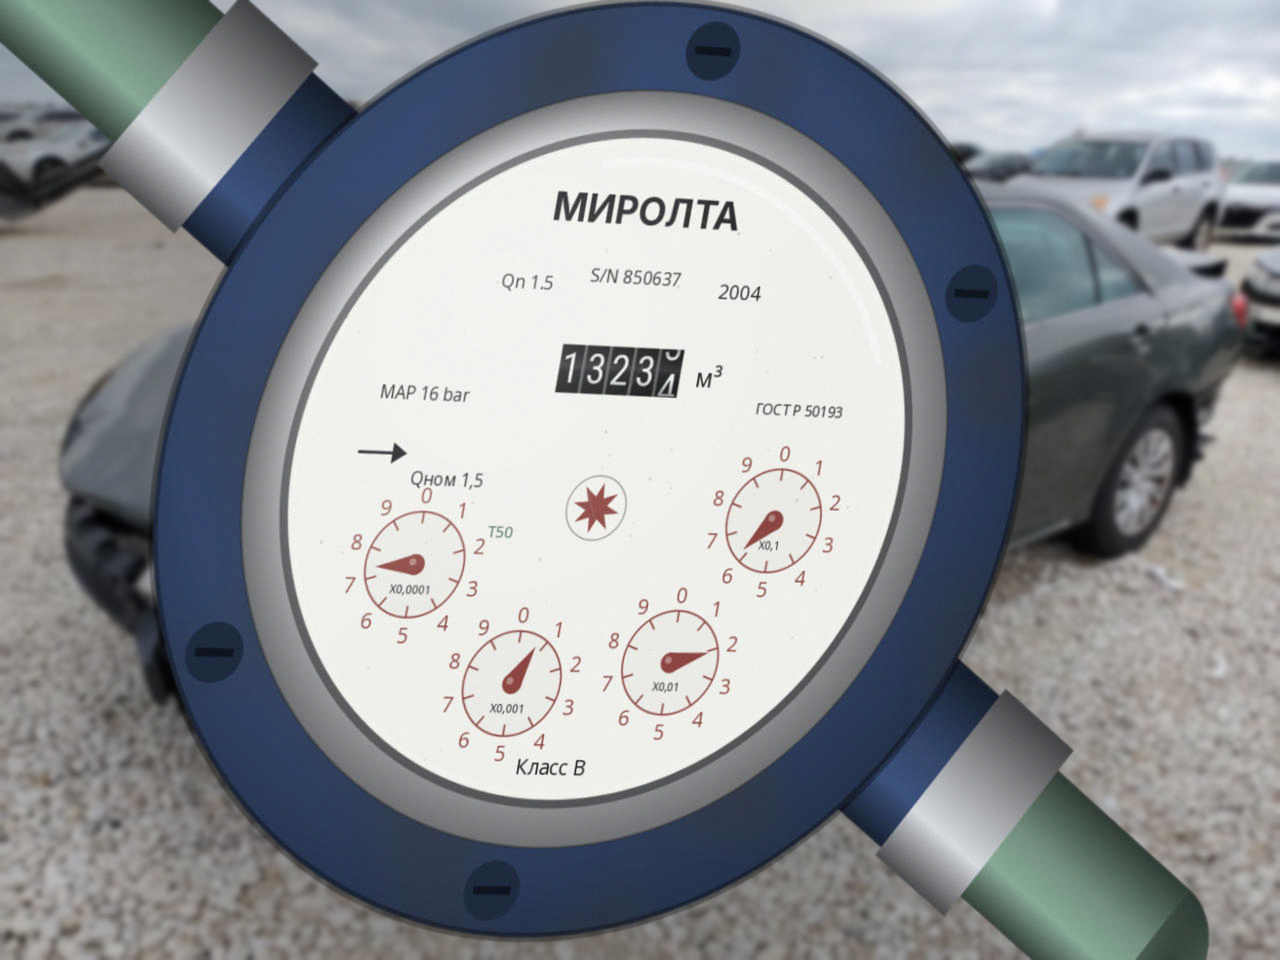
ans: 13233.6207; m³
